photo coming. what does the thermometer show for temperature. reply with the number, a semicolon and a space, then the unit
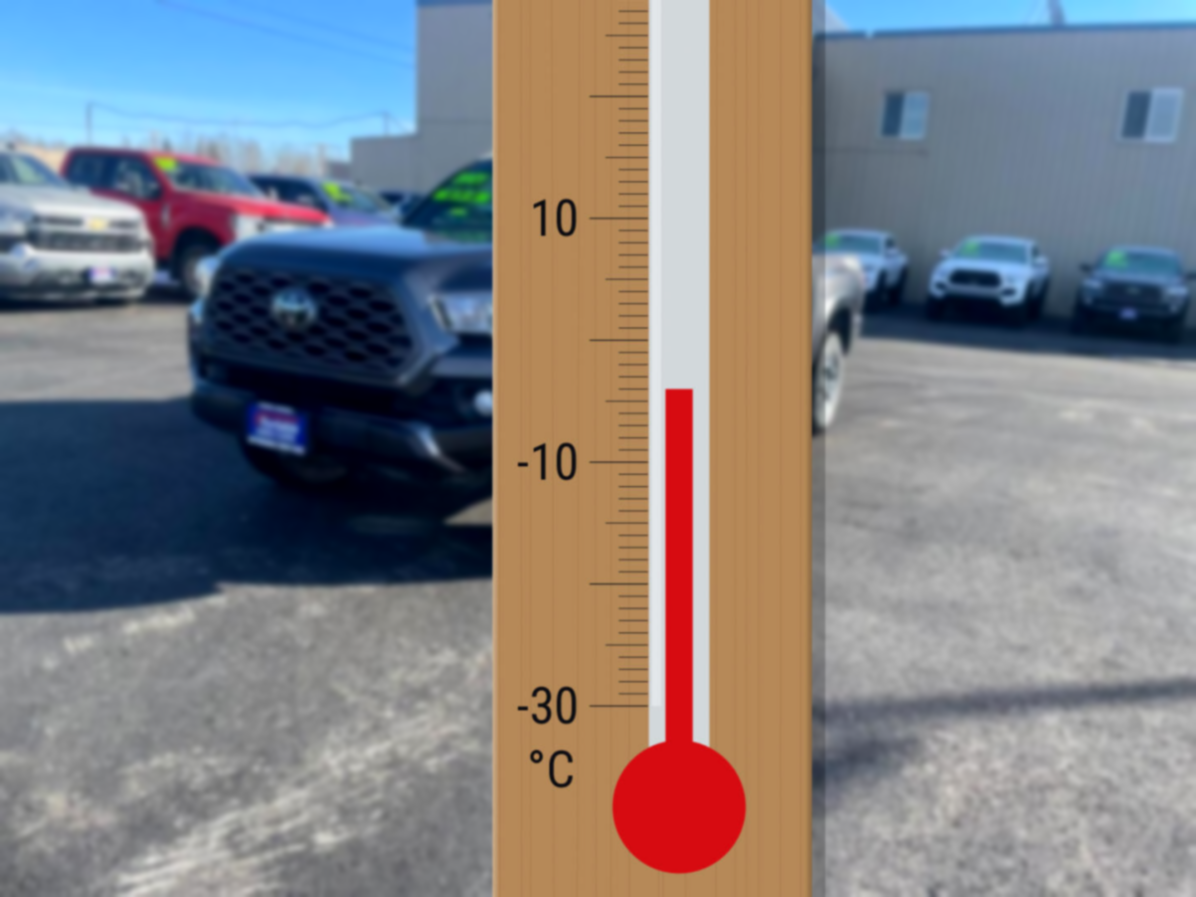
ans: -4; °C
